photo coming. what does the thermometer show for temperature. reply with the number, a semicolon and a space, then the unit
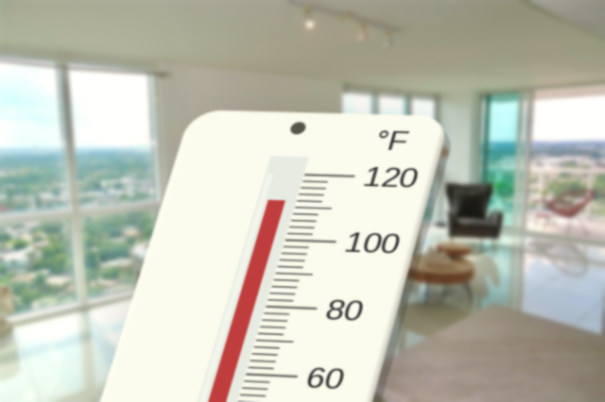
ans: 112; °F
